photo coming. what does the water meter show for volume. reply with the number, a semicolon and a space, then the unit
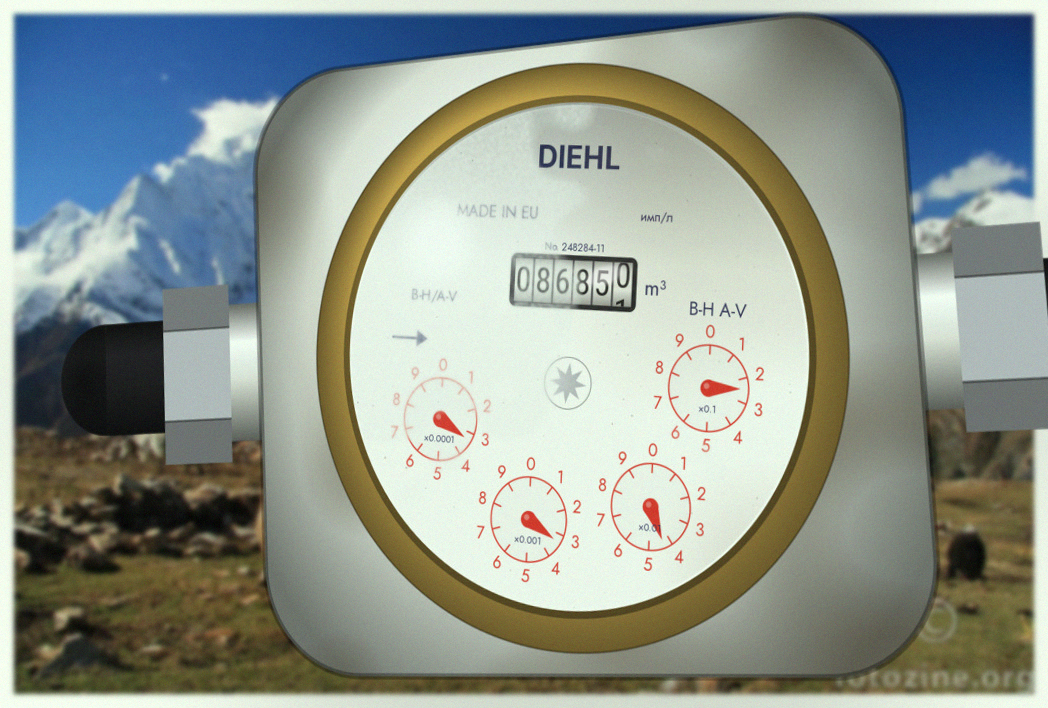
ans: 86850.2433; m³
